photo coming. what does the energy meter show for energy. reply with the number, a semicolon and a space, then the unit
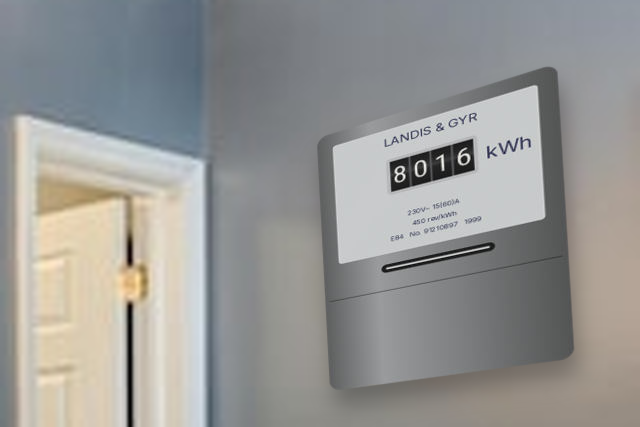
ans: 8016; kWh
